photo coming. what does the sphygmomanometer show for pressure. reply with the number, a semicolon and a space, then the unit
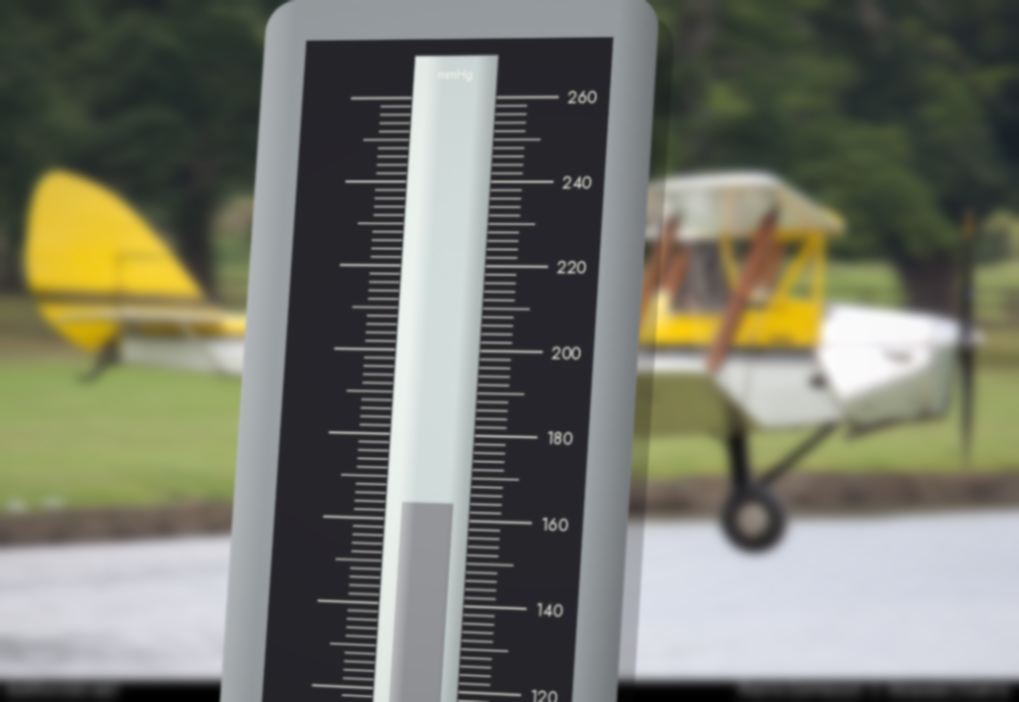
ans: 164; mmHg
